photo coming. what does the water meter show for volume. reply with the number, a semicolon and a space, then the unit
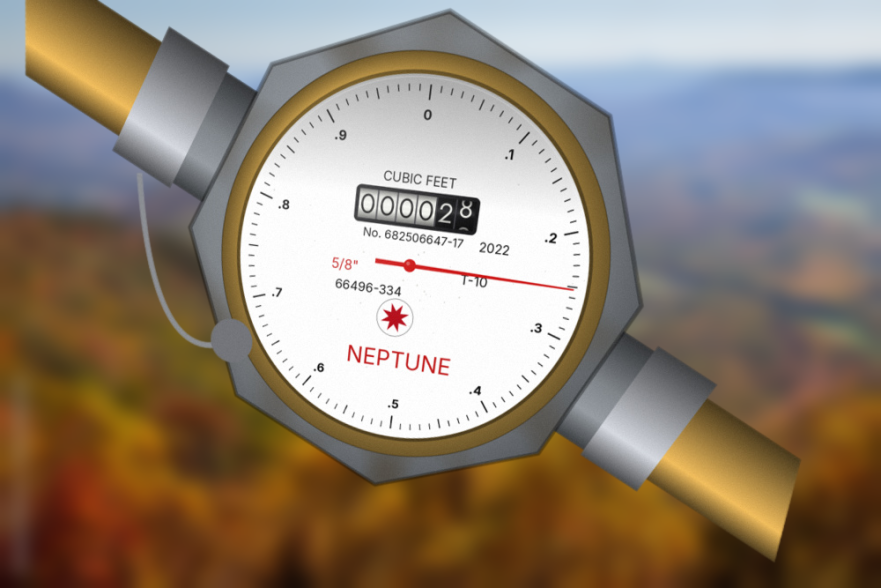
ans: 28.25; ft³
